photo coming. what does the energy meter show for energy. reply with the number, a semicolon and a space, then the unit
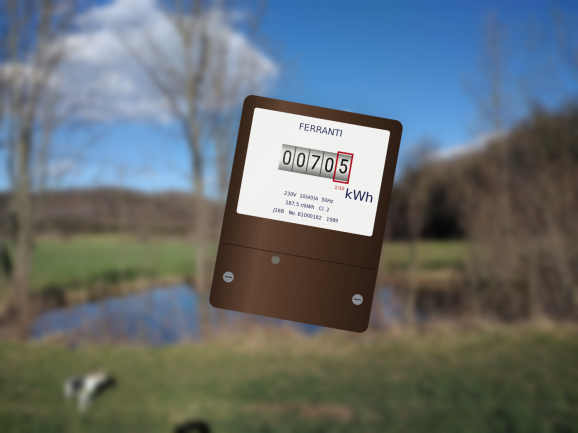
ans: 70.5; kWh
